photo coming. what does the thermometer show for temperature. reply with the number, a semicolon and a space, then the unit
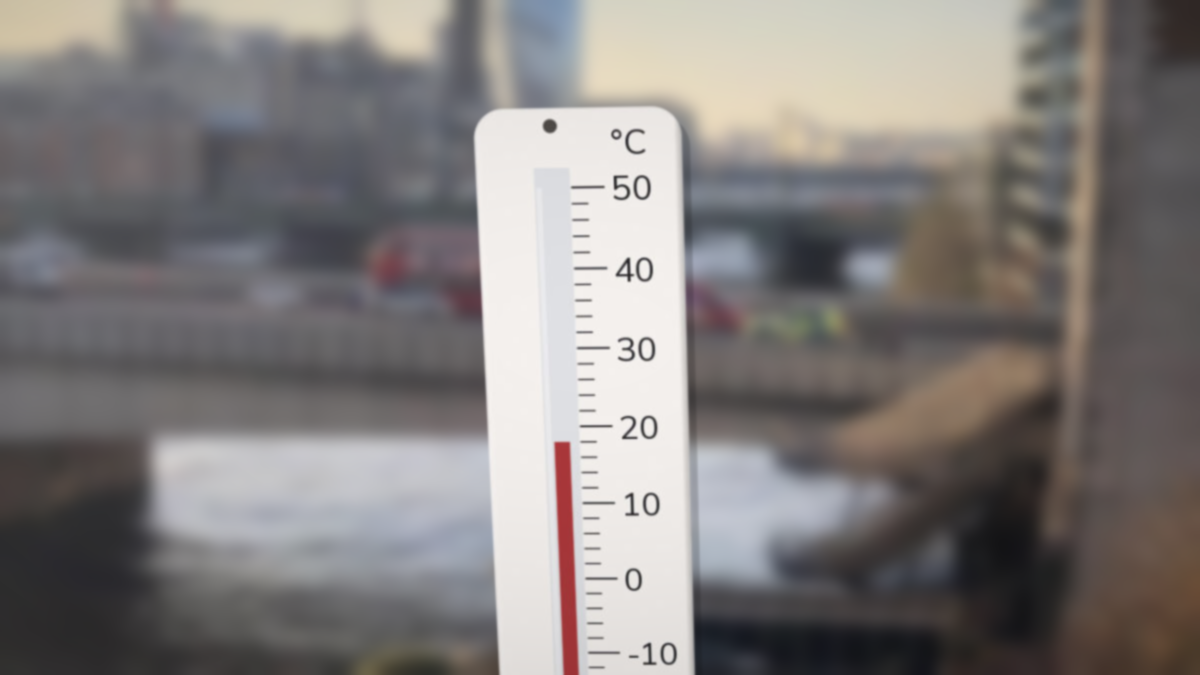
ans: 18; °C
